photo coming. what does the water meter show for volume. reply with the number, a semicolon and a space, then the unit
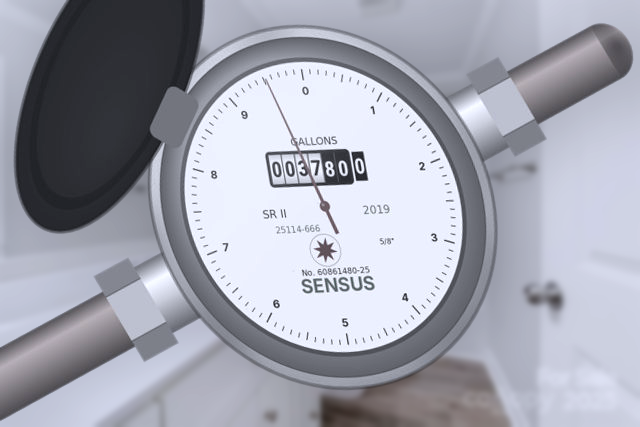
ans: 37799.5; gal
